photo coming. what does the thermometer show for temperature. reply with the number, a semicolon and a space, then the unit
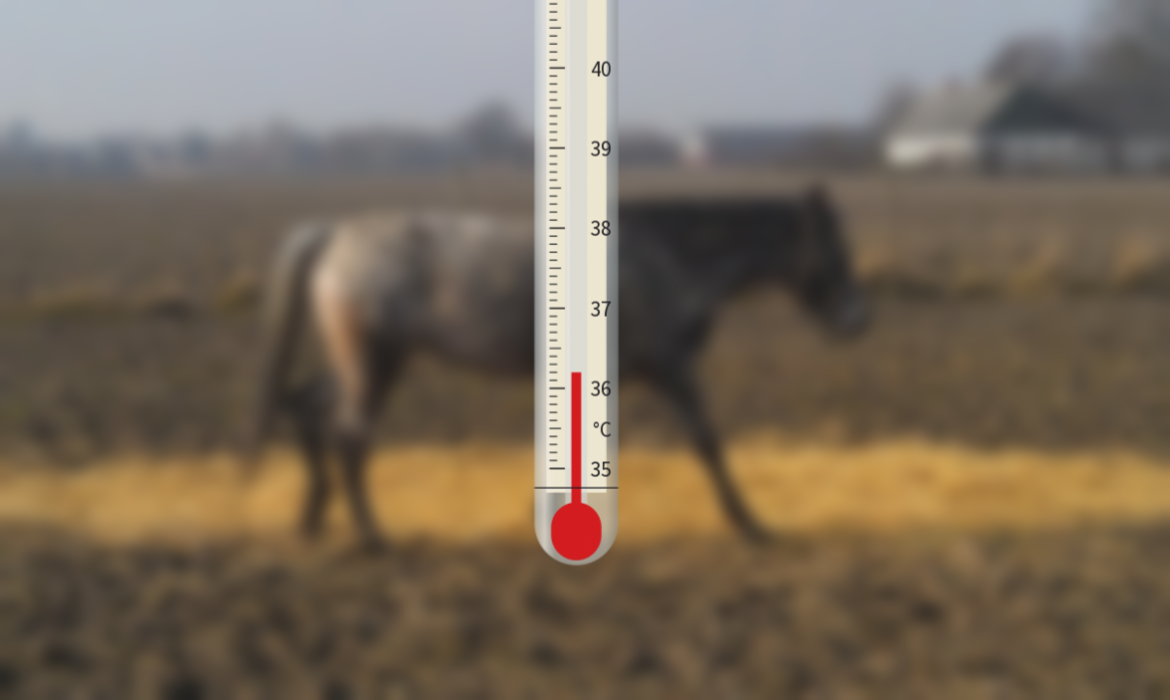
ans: 36.2; °C
